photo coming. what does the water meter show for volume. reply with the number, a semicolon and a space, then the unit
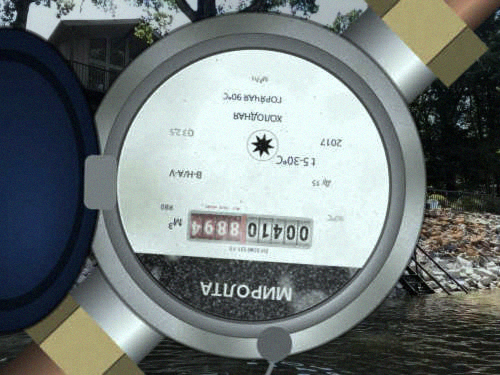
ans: 410.8894; m³
